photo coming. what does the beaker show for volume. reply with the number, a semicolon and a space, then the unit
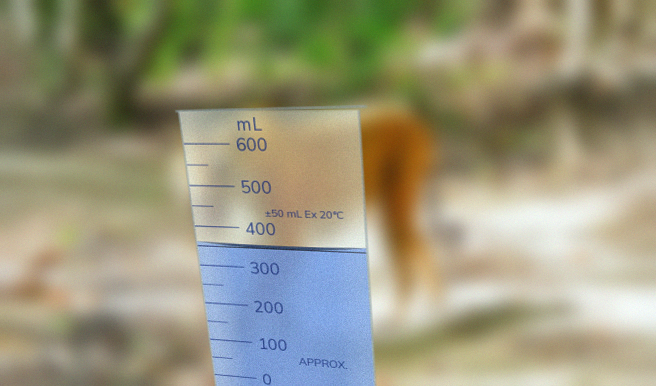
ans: 350; mL
